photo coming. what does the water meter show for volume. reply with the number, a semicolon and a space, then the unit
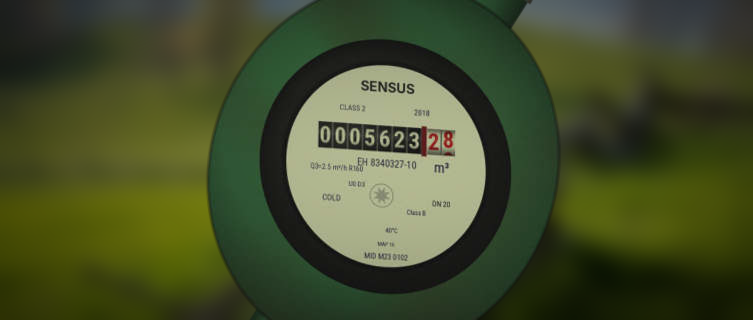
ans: 5623.28; m³
